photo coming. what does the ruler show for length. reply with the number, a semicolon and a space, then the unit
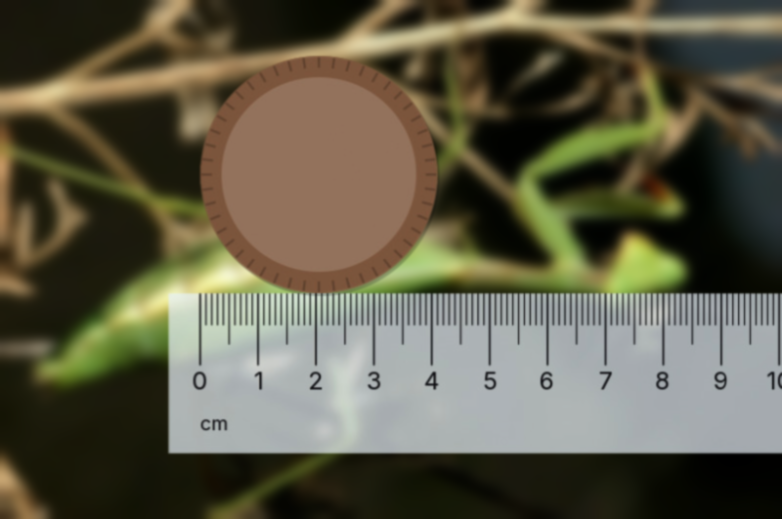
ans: 4.1; cm
